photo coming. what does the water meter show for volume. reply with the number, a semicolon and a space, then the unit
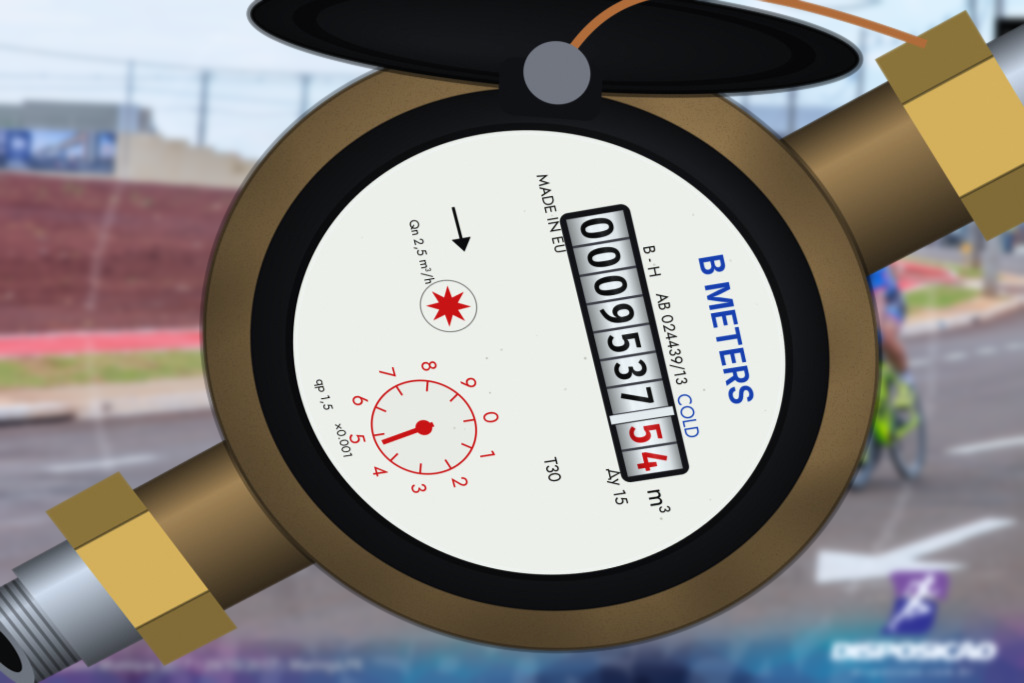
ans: 9537.544; m³
